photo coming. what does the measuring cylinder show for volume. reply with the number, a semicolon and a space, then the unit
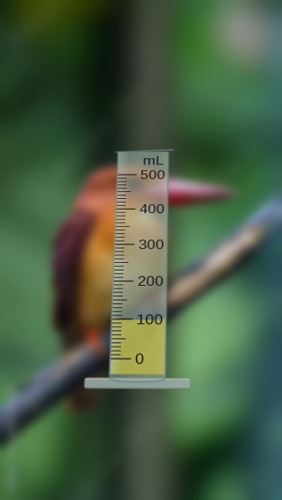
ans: 100; mL
